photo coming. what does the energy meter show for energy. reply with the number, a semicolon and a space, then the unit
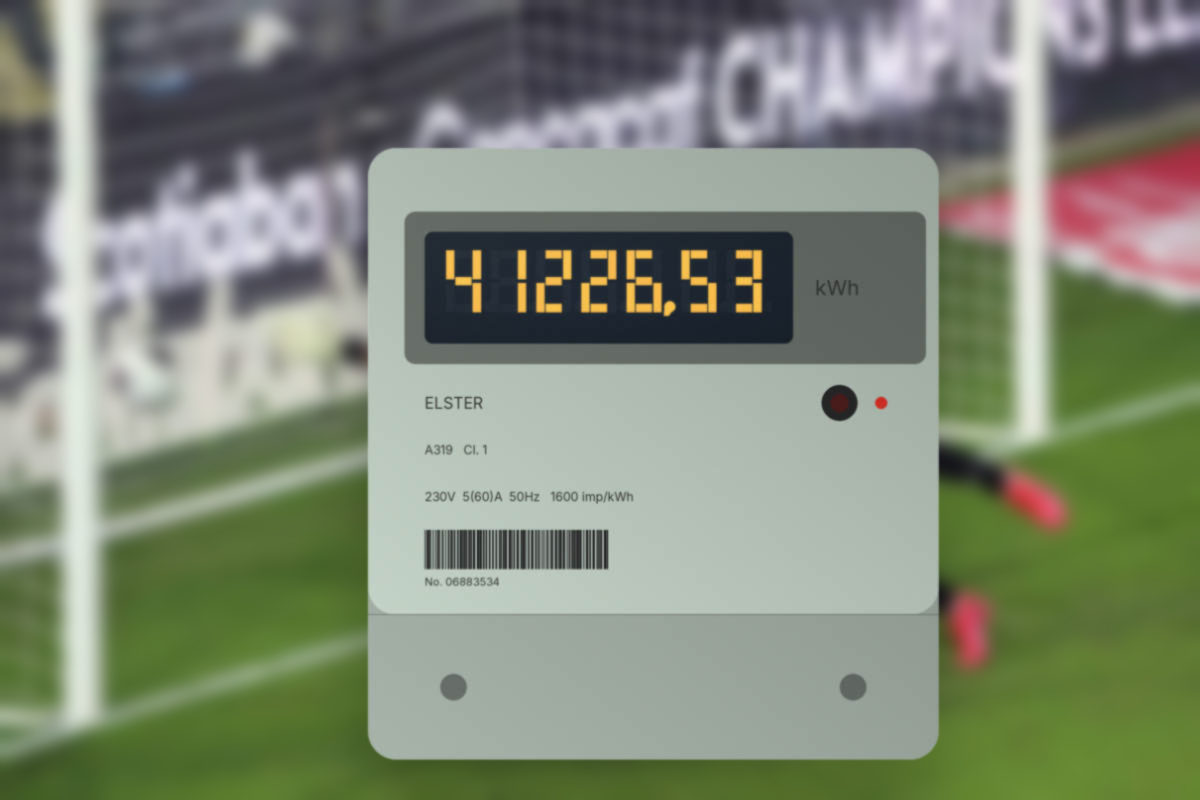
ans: 41226.53; kWh
